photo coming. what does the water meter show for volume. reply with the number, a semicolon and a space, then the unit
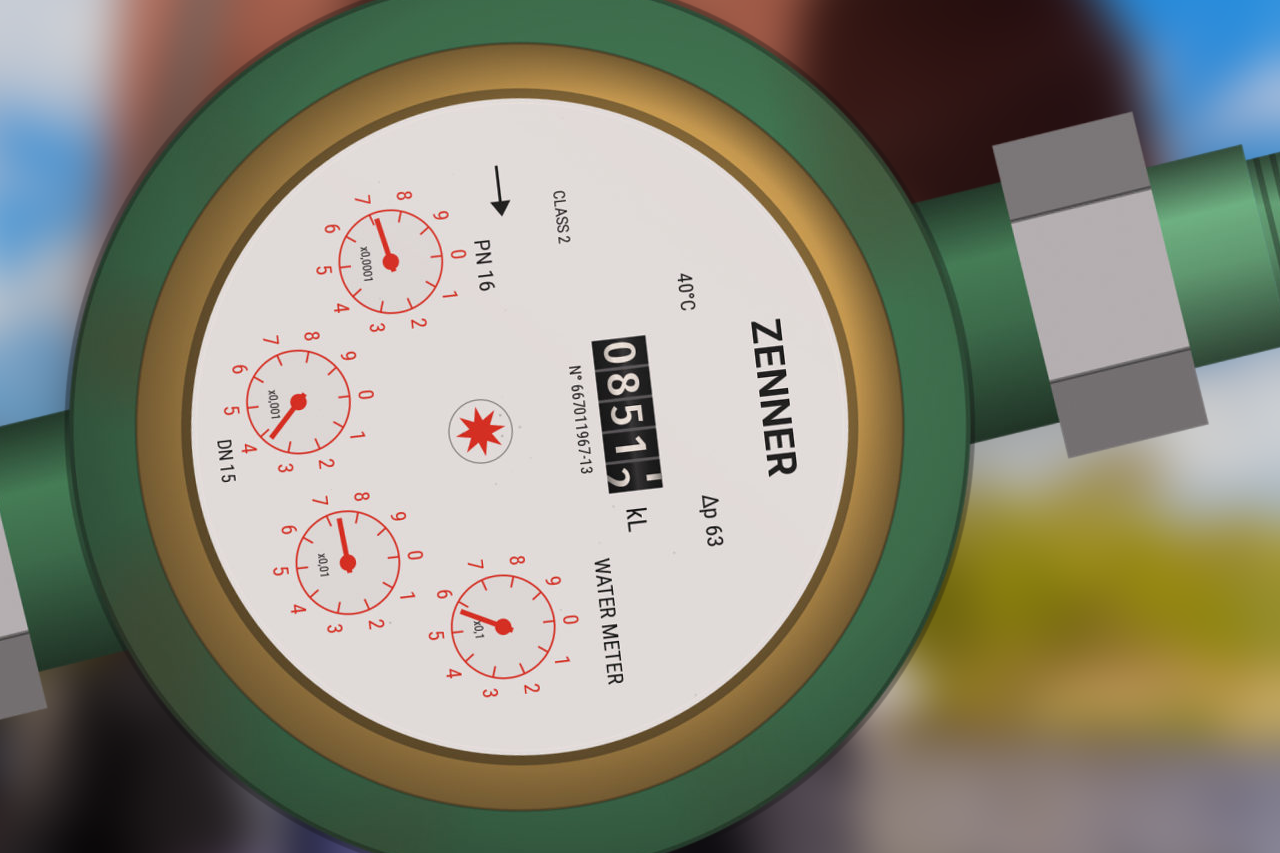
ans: 8511.5737; kL
